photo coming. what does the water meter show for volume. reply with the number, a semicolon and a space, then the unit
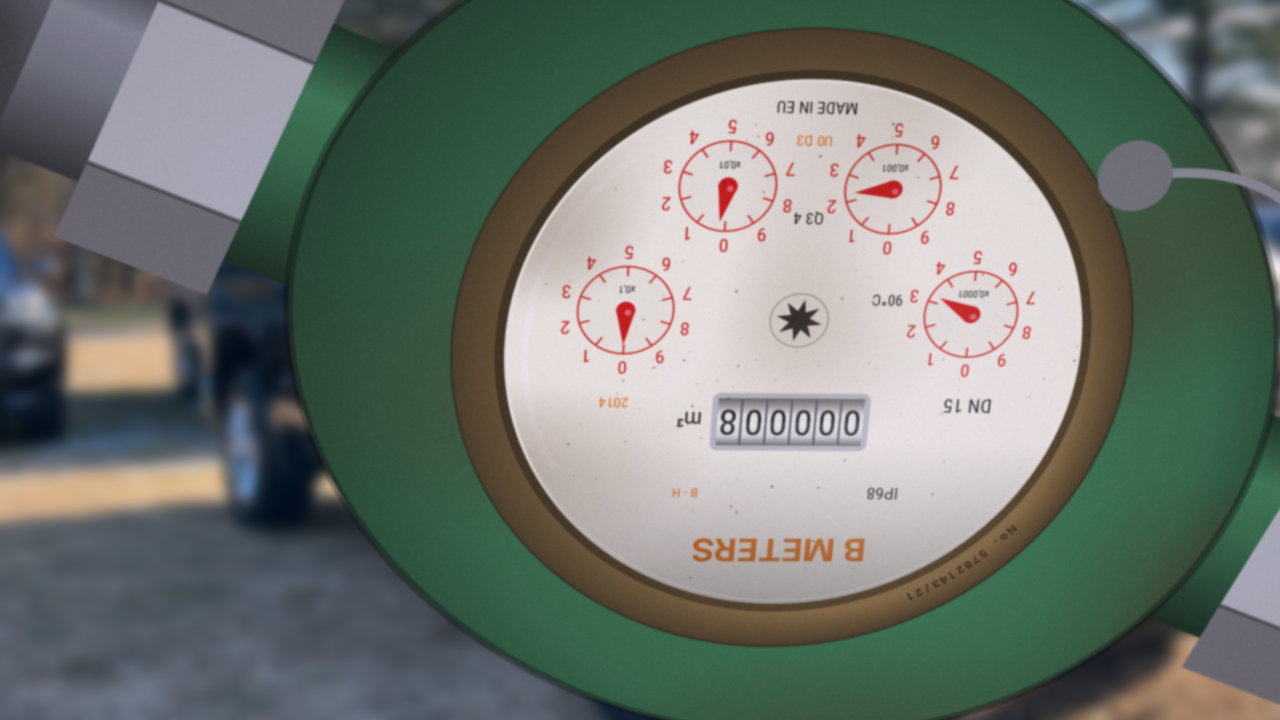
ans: 8.0023; m³
